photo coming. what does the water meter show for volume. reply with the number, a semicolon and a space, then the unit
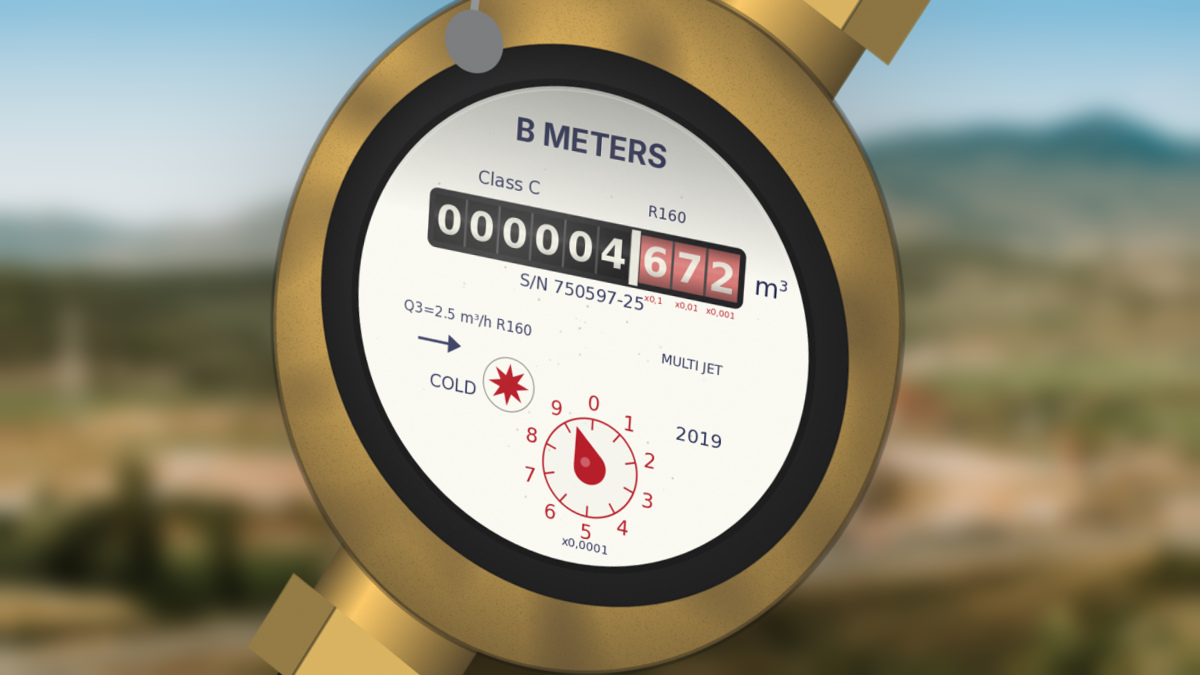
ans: 4.6719; m³
